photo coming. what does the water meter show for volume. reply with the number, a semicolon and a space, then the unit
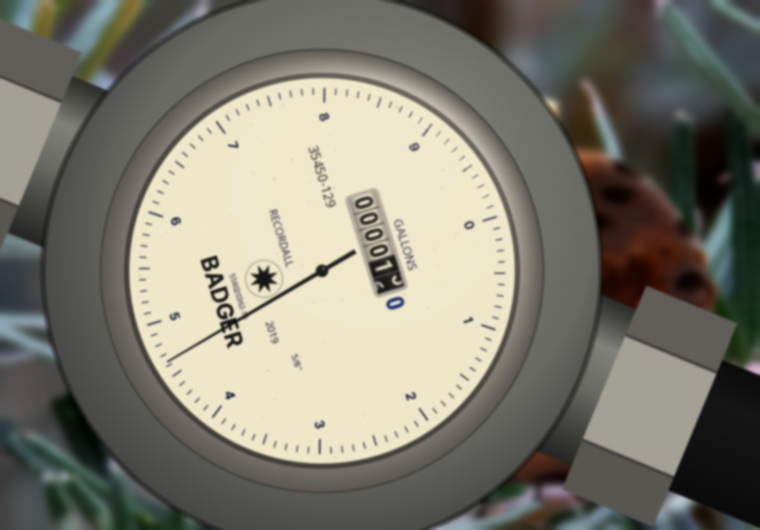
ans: 154.6; gal
